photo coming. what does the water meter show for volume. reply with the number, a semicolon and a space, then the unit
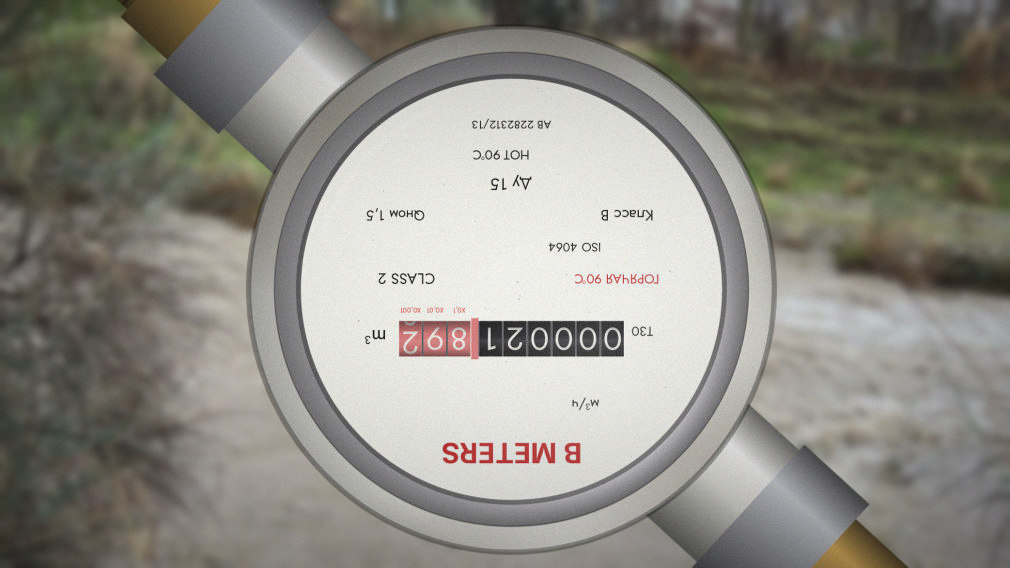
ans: 21.892; m³
